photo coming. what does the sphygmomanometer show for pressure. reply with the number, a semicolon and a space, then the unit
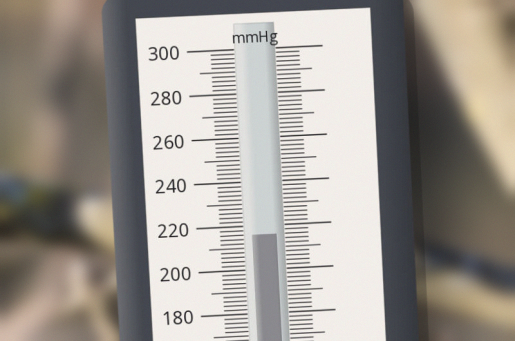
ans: 216; mmHg
